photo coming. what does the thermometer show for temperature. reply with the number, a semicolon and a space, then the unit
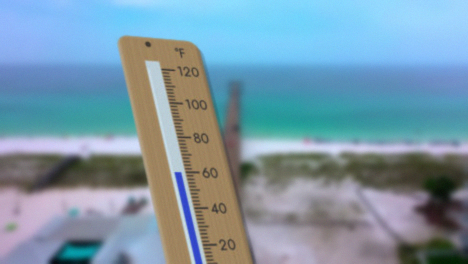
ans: 60; °F
